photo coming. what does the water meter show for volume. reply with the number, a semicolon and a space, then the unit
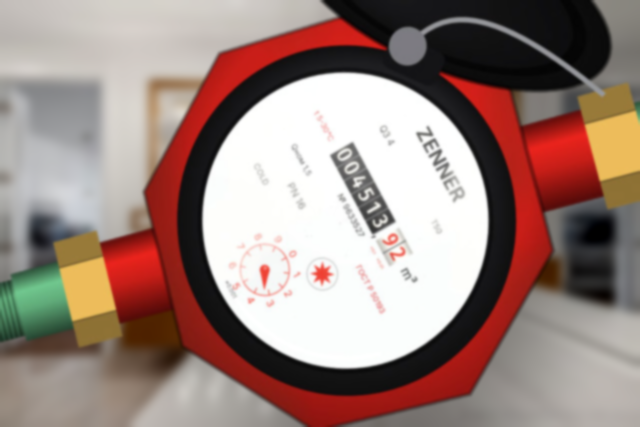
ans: 4513.923; m³
